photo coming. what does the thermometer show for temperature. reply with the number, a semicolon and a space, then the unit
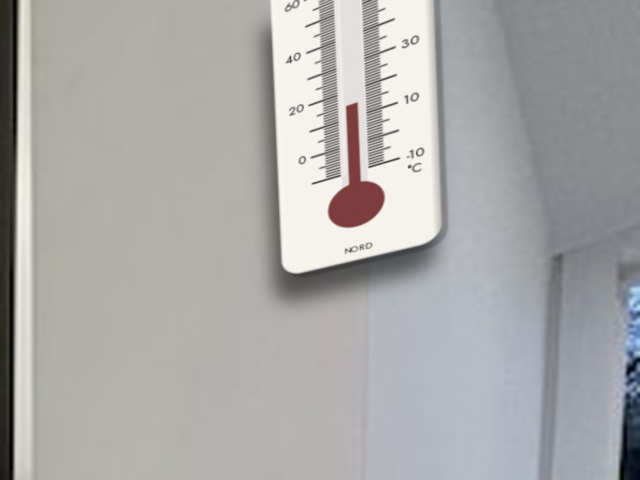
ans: 15; °C
